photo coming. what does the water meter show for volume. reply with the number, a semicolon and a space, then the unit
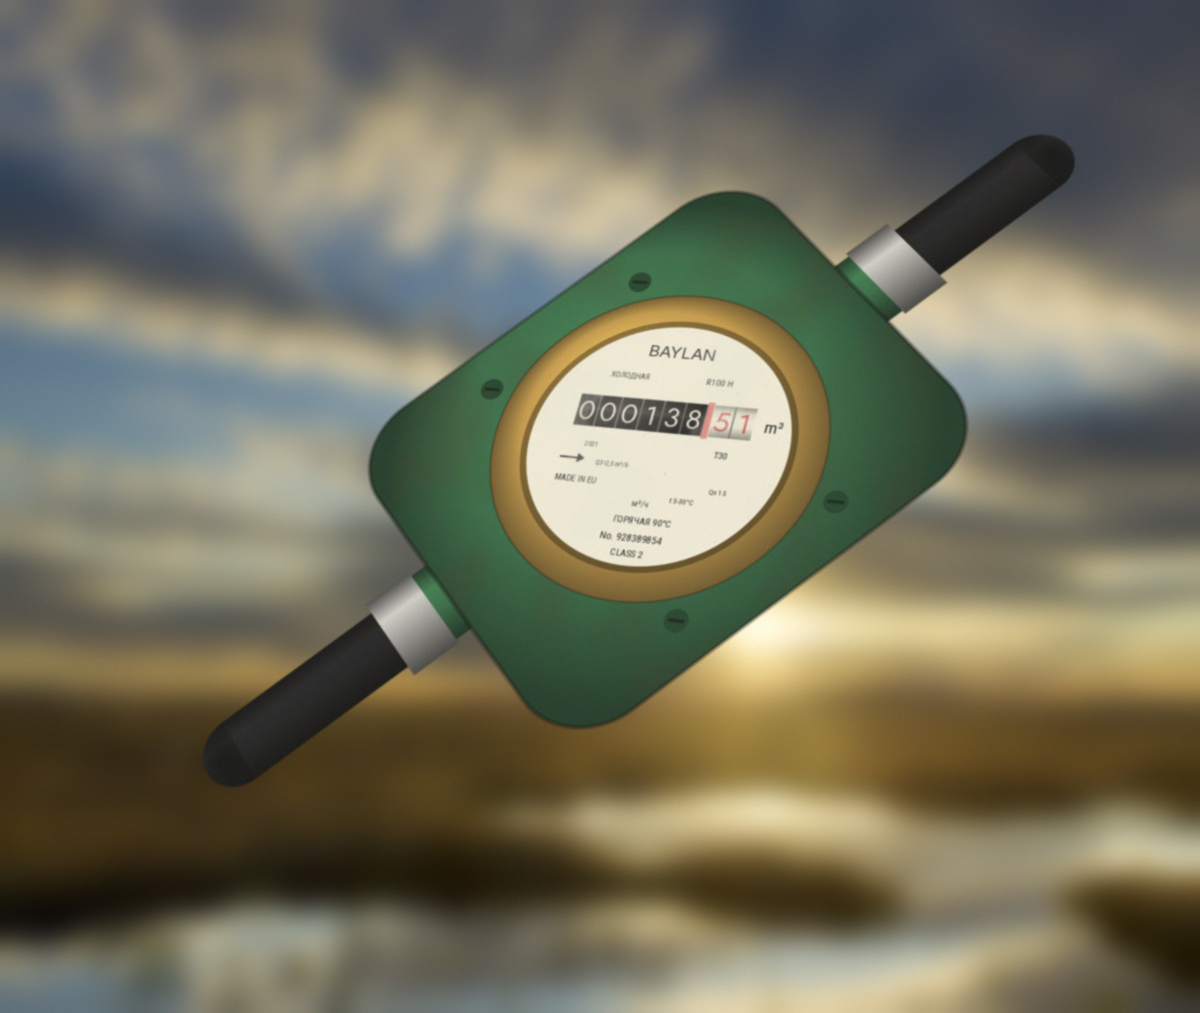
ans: 138.51; m³
